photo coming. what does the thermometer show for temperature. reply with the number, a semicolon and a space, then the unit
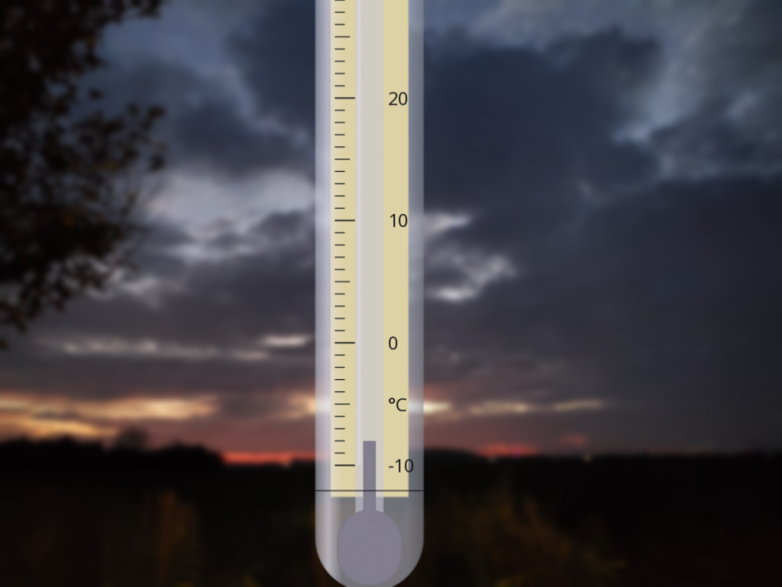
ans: -8; °C
